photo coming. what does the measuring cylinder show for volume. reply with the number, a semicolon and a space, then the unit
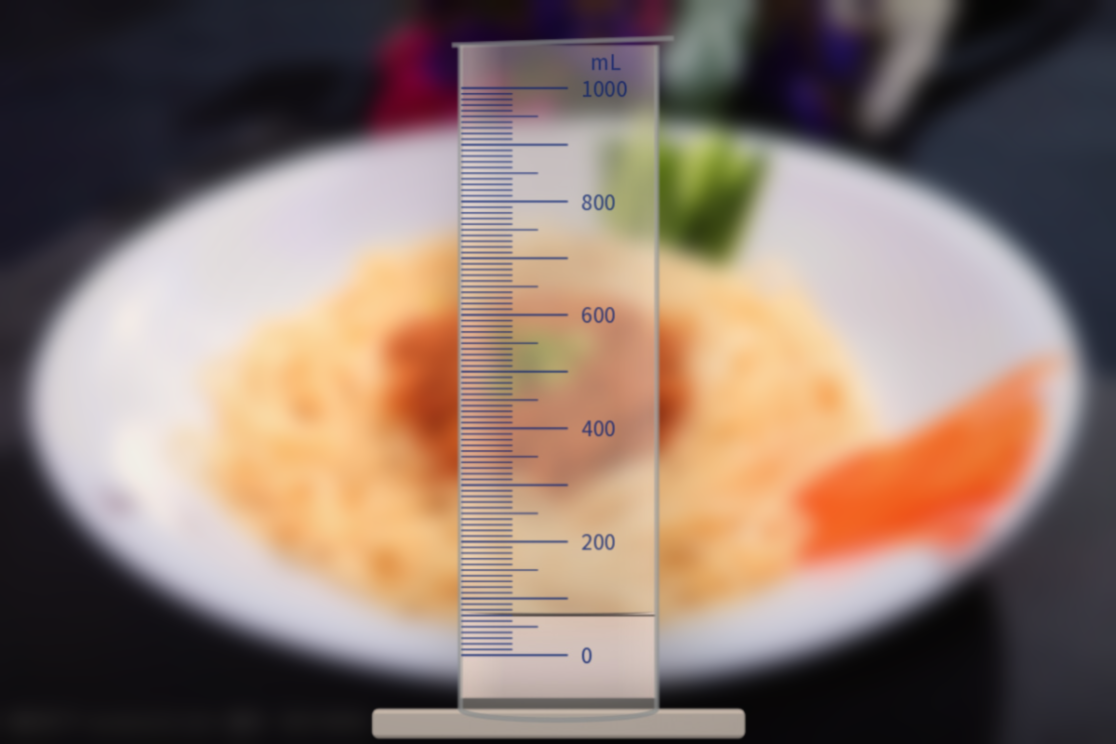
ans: 70; mL
